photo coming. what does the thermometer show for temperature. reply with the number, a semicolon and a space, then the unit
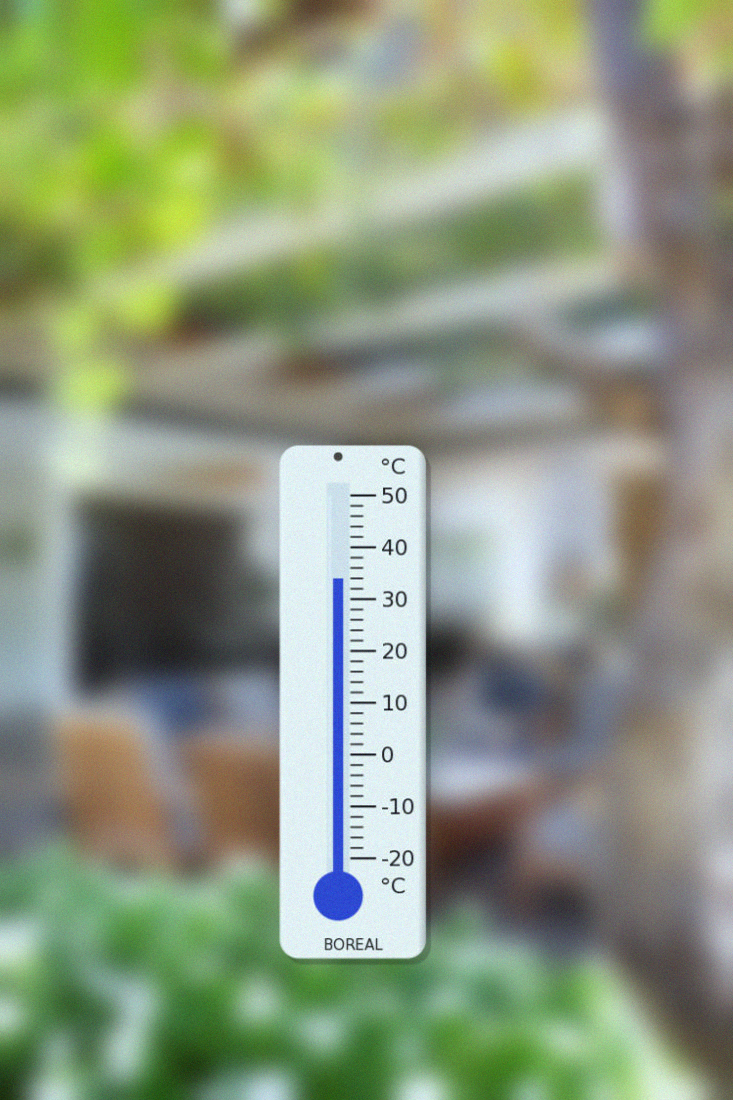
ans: 34; °C
